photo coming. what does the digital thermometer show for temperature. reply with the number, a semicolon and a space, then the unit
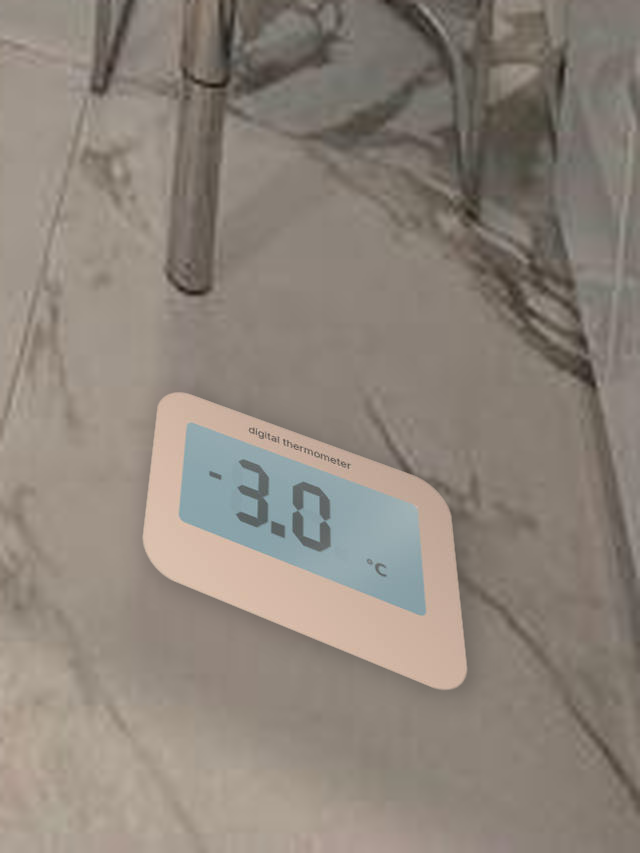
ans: -3.0; °C
